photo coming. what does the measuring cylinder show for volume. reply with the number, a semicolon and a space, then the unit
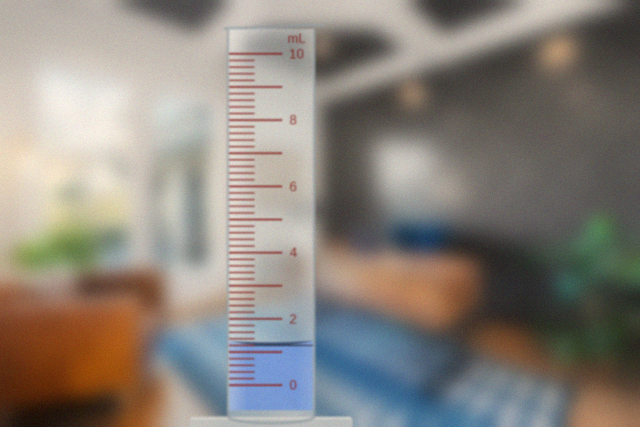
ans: 1.2; mL
